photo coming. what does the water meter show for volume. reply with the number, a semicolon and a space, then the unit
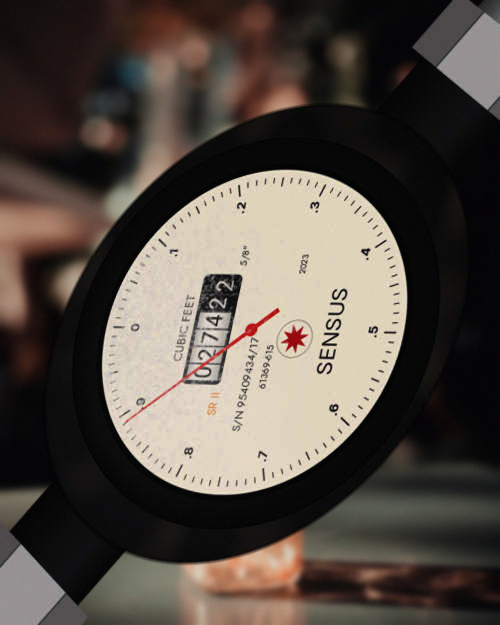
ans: 27421.89; ft³
